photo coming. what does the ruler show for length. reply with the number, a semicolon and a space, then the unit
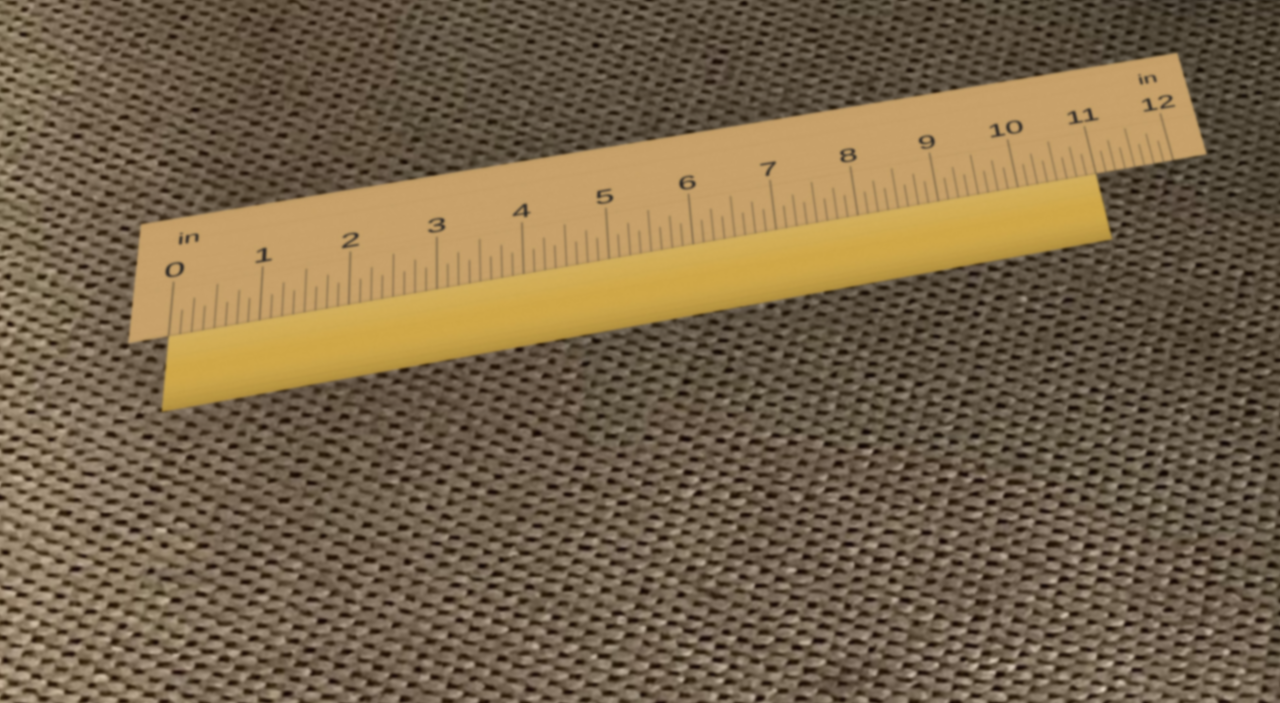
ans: 11; in
